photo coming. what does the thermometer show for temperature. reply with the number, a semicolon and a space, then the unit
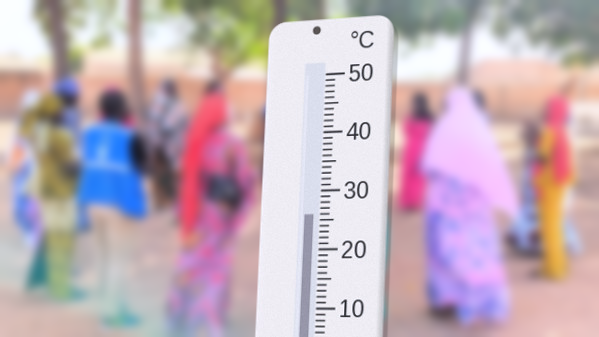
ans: 26; °C
